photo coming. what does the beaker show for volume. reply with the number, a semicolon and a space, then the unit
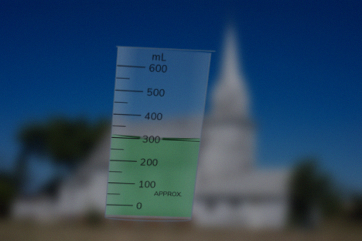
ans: 300; mL
